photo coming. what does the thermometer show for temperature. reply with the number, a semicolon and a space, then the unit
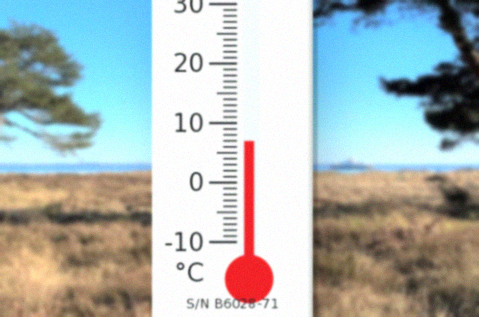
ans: 7; °C
